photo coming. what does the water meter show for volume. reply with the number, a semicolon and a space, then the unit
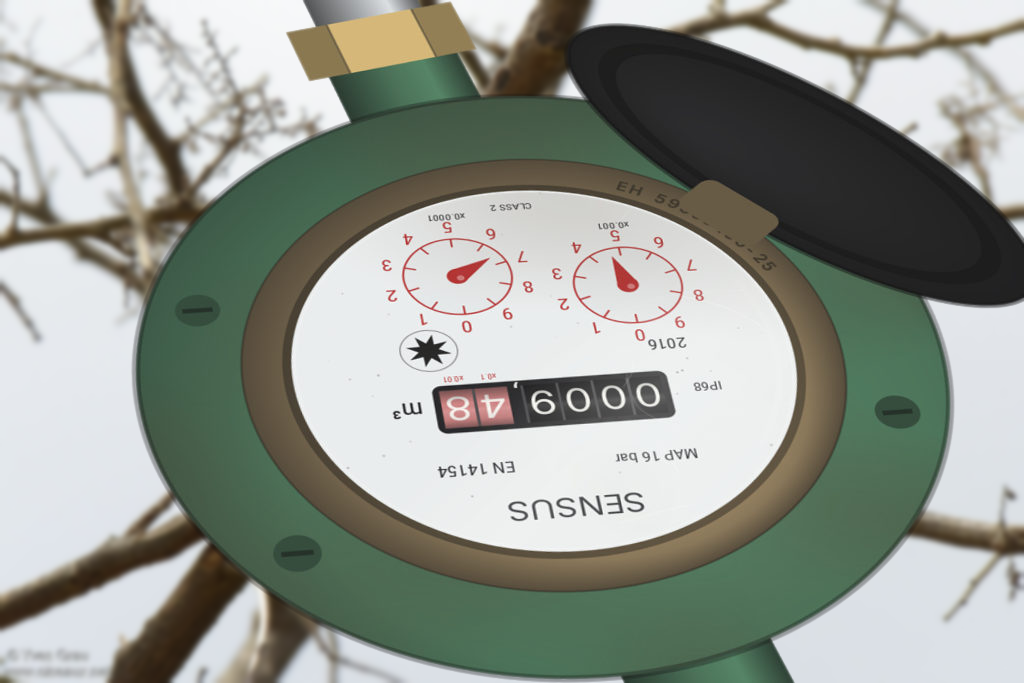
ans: 9.4846; m³
